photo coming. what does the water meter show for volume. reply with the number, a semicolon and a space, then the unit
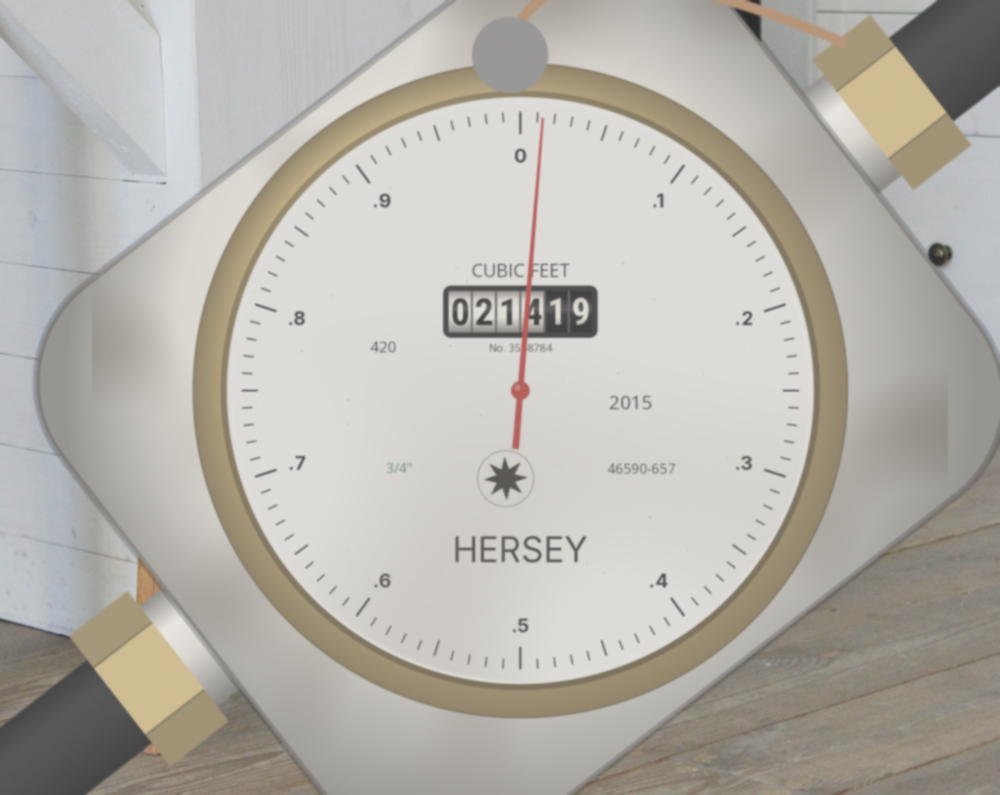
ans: 21419.01; ft³
